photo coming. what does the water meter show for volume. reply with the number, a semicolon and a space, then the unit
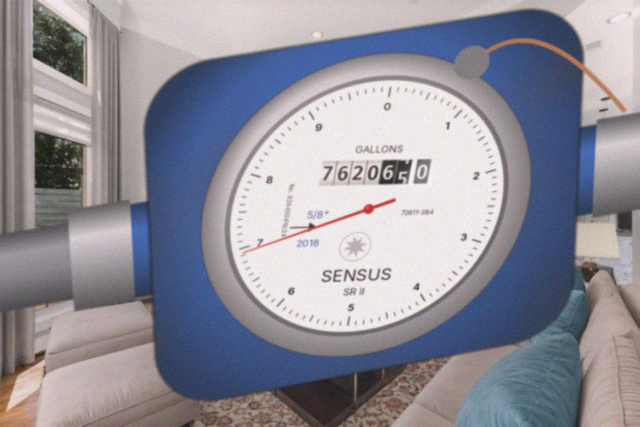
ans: 7620646.9; gal
